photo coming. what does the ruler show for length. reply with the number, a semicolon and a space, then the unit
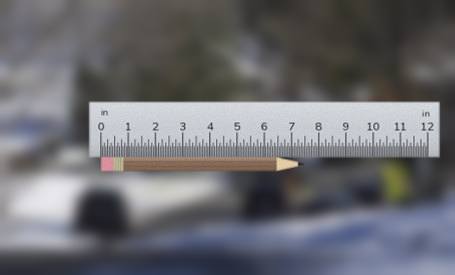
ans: 7.5; in
